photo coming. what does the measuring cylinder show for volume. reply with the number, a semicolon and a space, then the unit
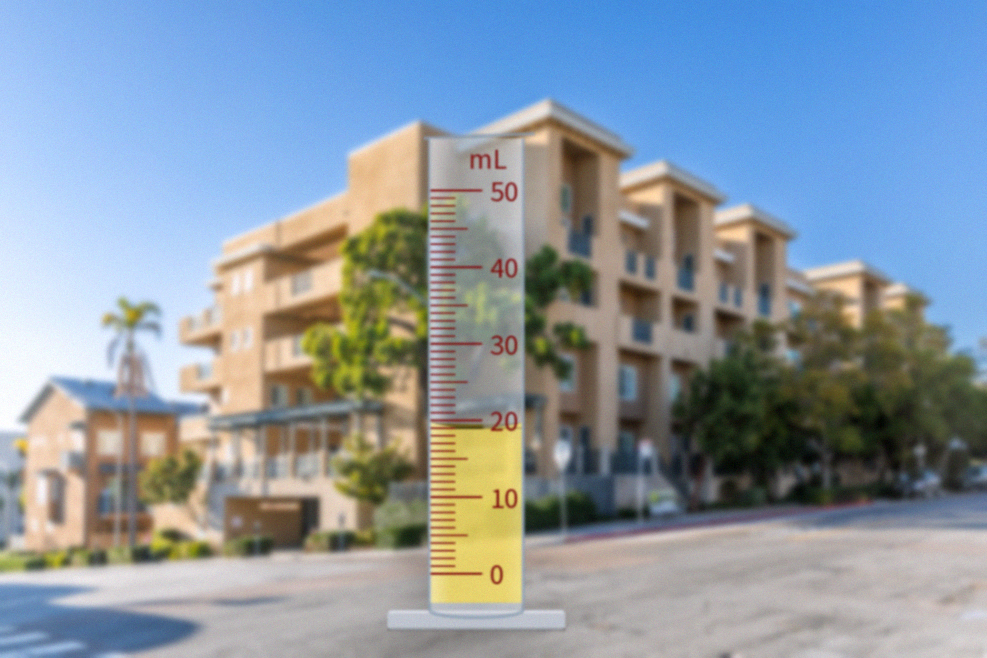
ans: 19; mL
